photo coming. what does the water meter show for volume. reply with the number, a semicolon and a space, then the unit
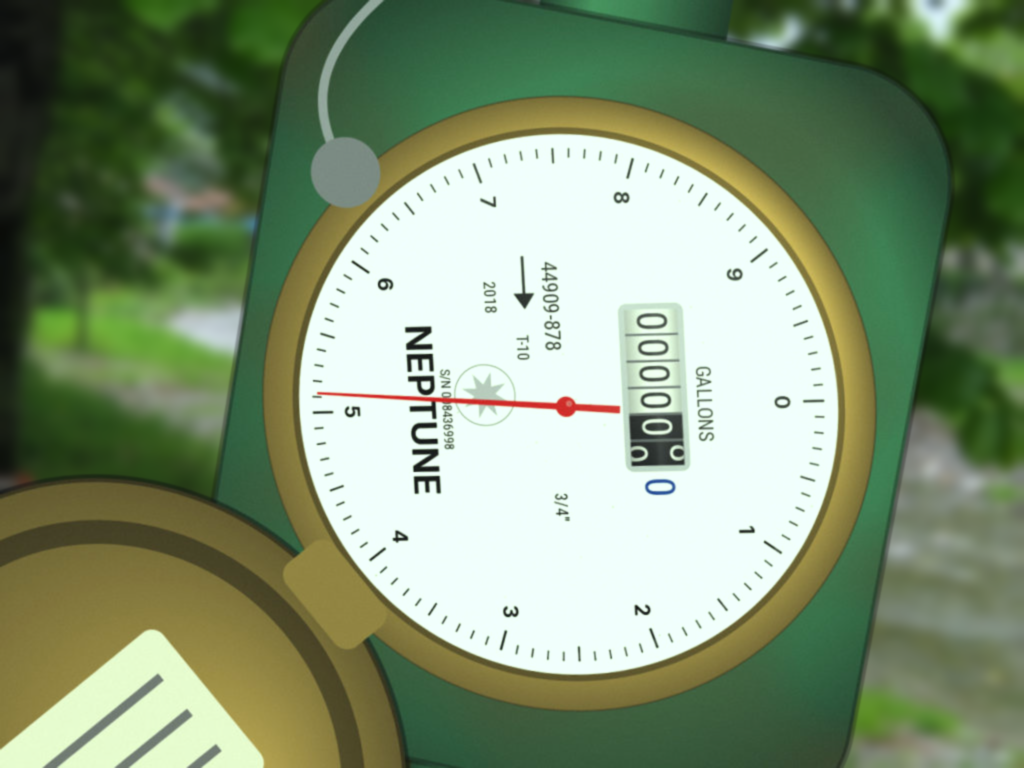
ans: 85.1; gal
